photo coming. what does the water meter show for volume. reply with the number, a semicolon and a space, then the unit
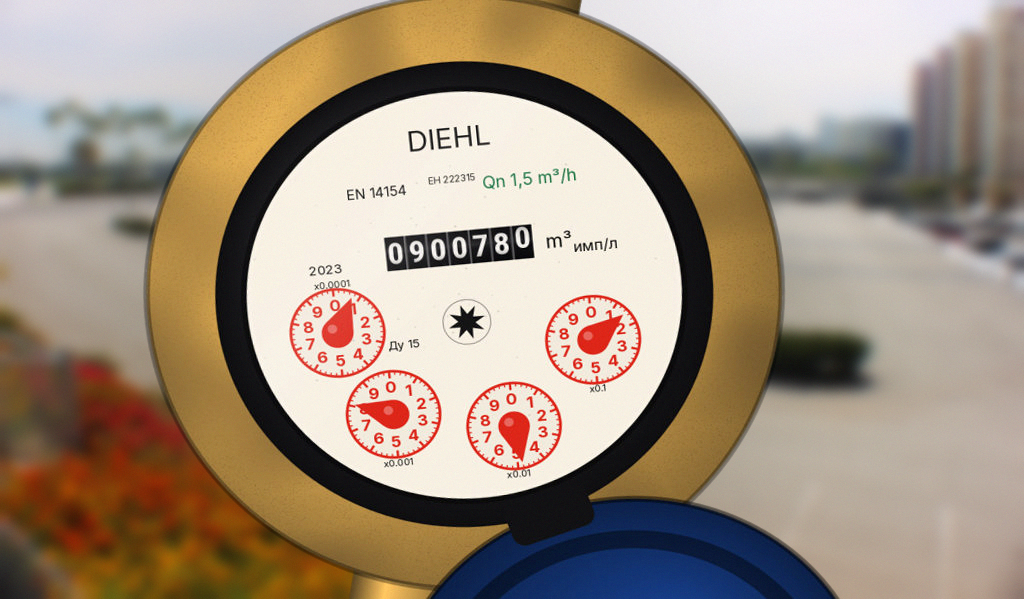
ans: 900780.1480; m³
